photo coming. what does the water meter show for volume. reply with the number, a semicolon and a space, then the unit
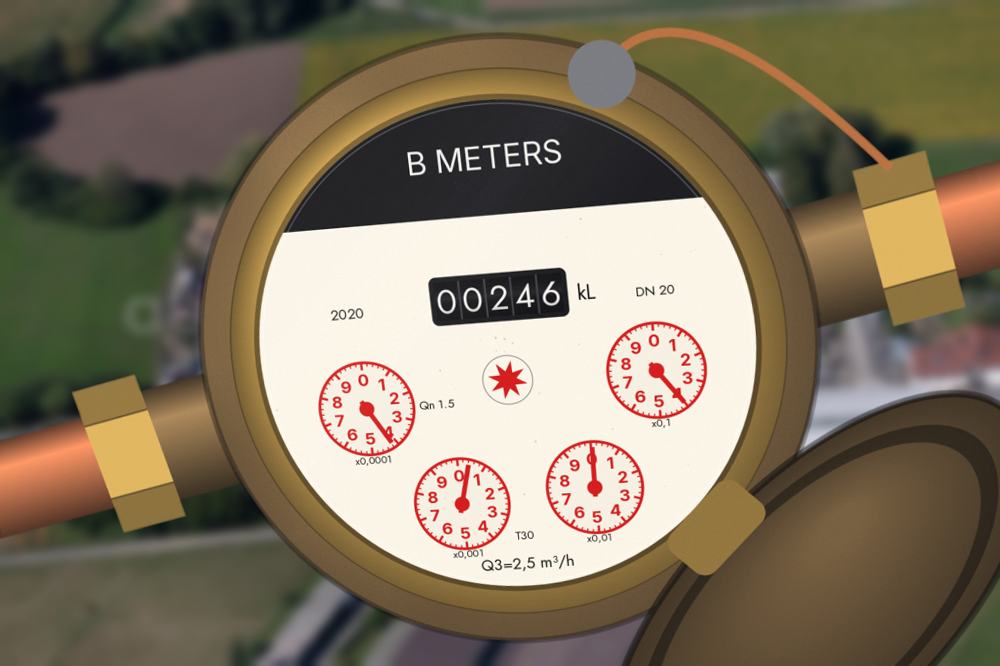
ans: 246.4004; kL
